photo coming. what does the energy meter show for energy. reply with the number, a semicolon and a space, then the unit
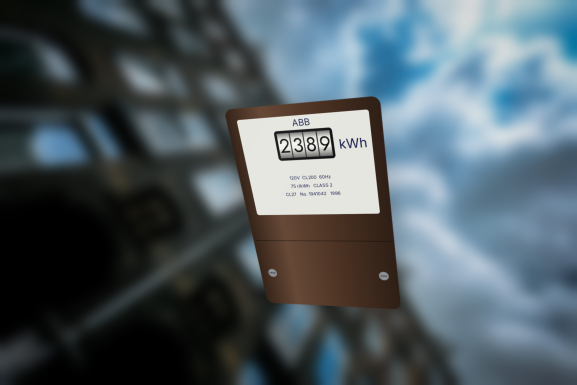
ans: 2389; kWh
